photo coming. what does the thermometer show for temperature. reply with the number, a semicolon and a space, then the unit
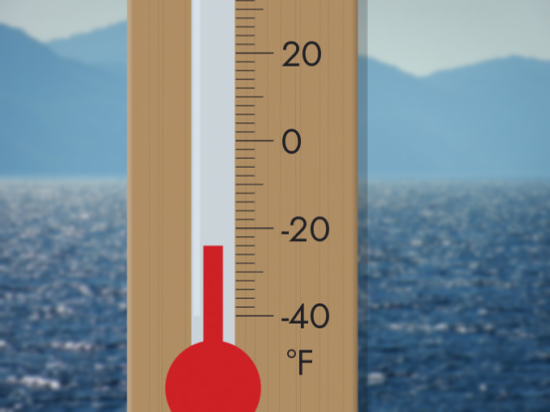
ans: -24; °F
